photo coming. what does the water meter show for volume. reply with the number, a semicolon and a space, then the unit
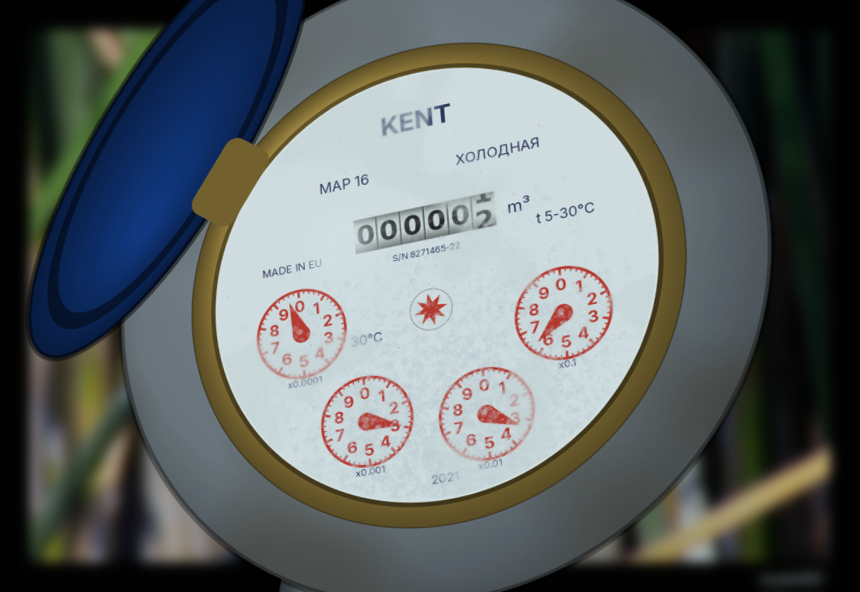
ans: 1.6329; m³
